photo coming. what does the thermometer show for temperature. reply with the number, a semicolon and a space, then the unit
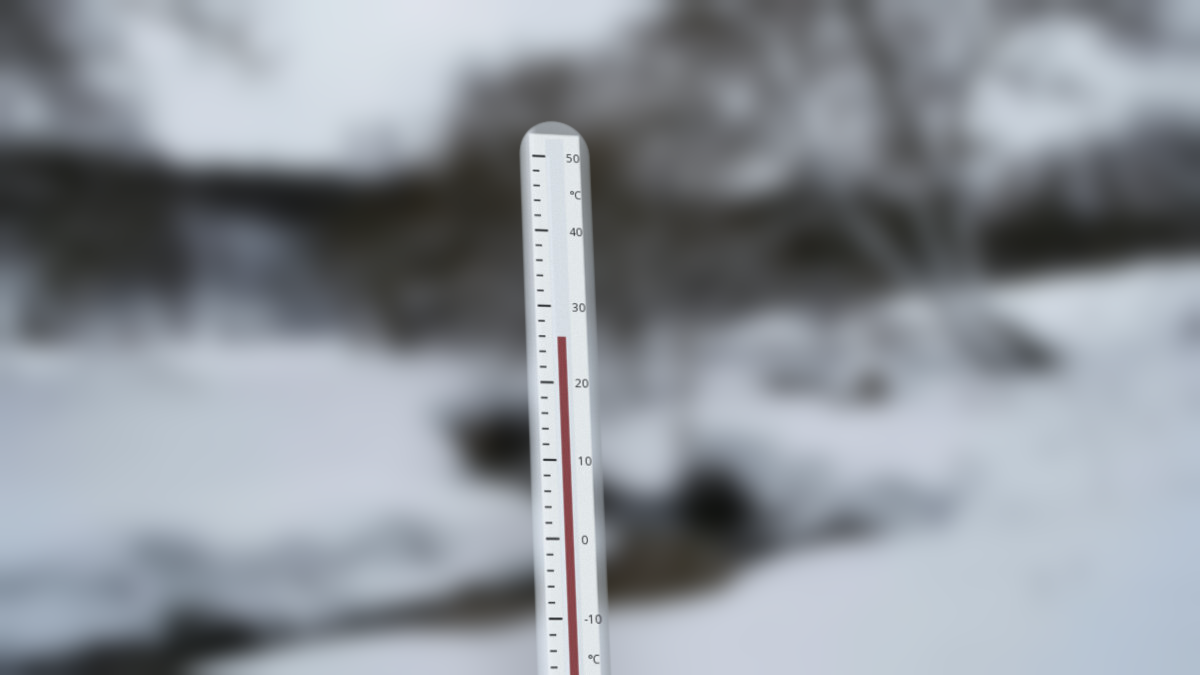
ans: 26; °C
